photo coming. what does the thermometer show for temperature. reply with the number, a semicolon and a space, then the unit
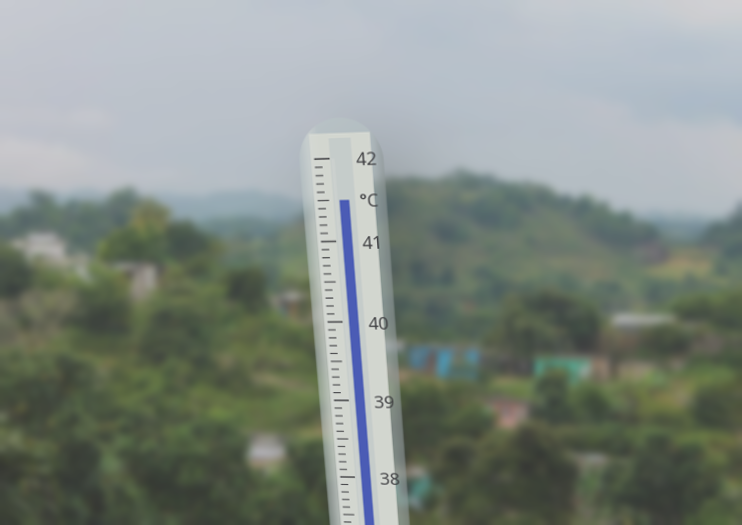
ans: 41.5; °C
